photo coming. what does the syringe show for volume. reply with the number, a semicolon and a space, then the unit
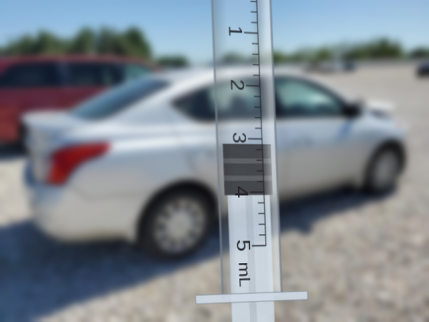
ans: 3.1; mL
